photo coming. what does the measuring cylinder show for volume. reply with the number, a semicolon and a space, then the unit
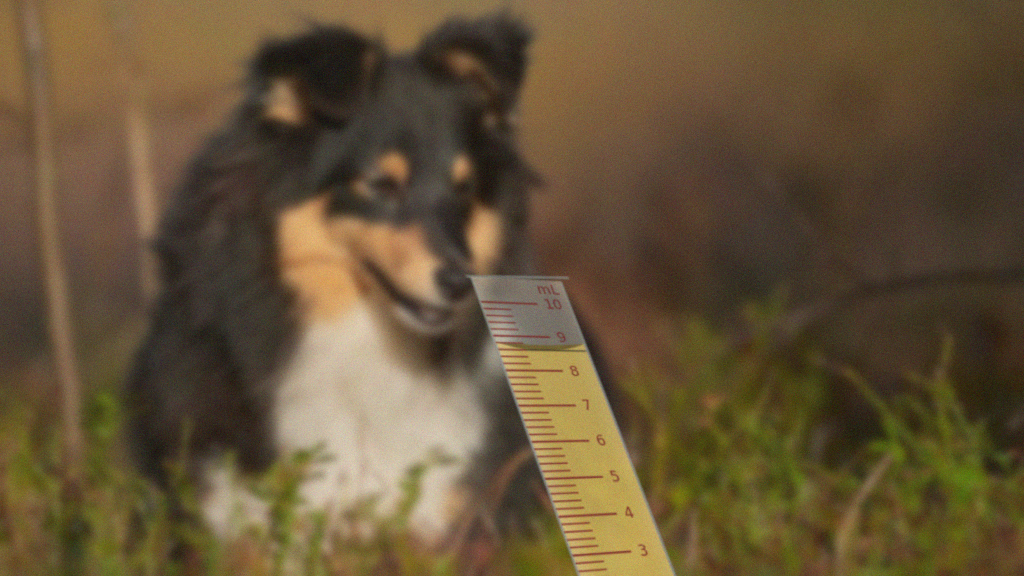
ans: 8.6; mL
